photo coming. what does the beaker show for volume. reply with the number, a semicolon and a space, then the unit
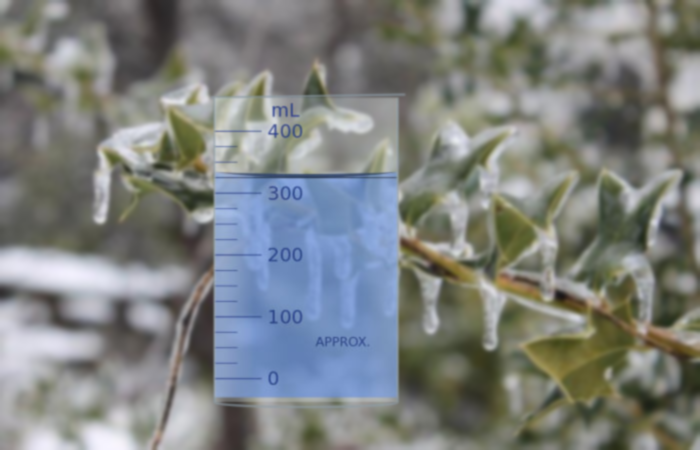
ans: 325; mL
